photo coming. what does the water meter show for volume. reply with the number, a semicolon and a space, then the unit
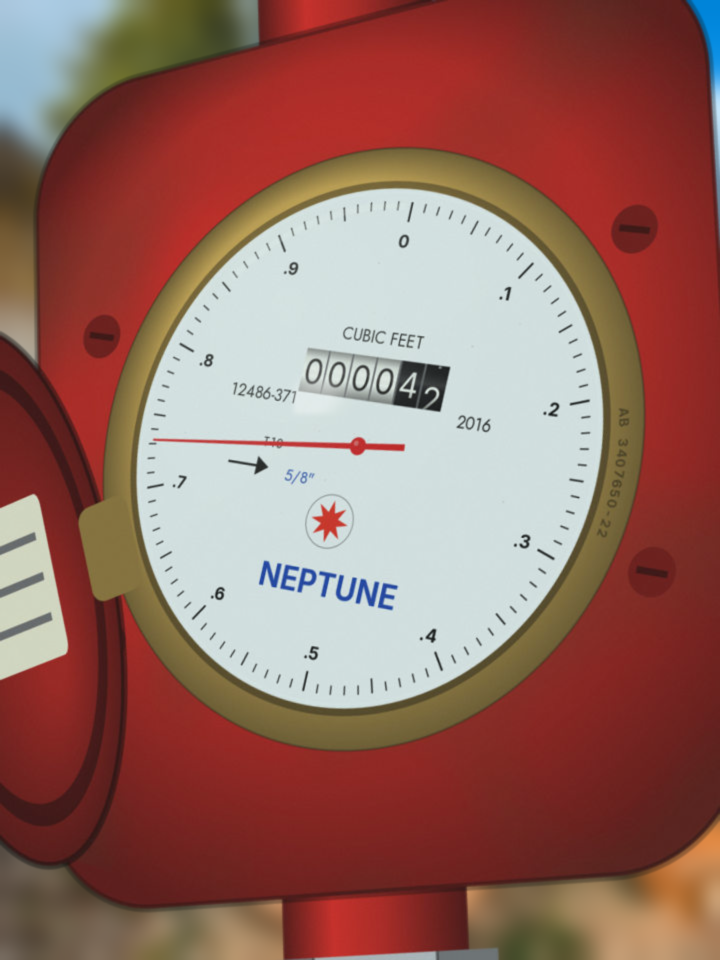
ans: 41.73; ft³
